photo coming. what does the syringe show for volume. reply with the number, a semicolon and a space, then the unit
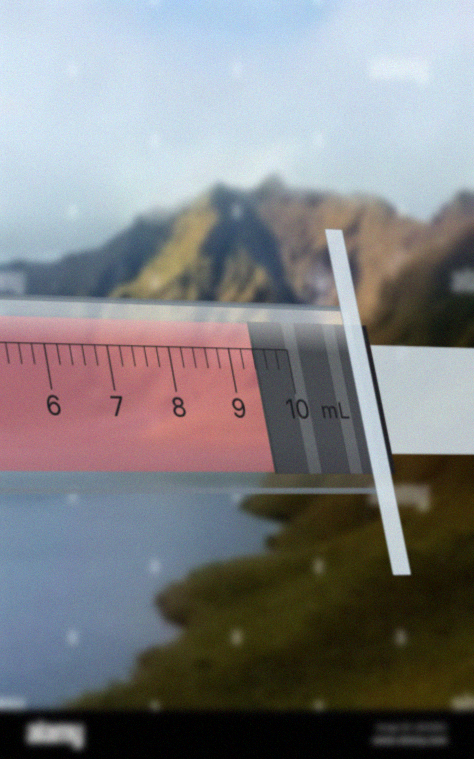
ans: 9.4; mL
